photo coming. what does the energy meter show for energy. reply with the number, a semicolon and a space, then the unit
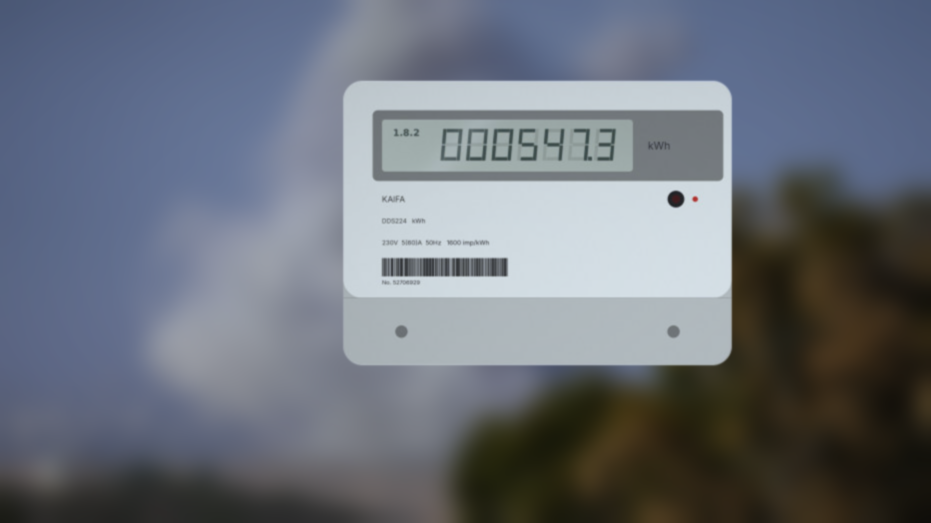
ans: 547.3; kWh
